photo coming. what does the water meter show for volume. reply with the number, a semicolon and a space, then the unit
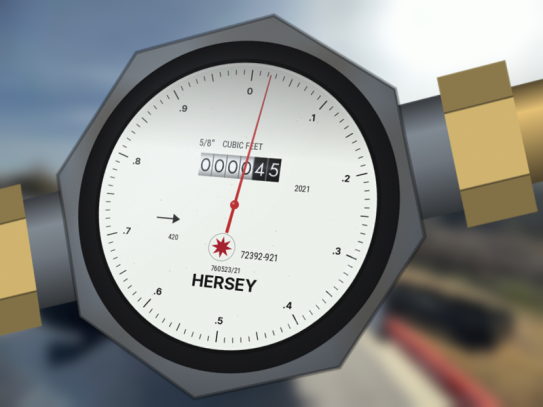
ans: 45.02; ft³
